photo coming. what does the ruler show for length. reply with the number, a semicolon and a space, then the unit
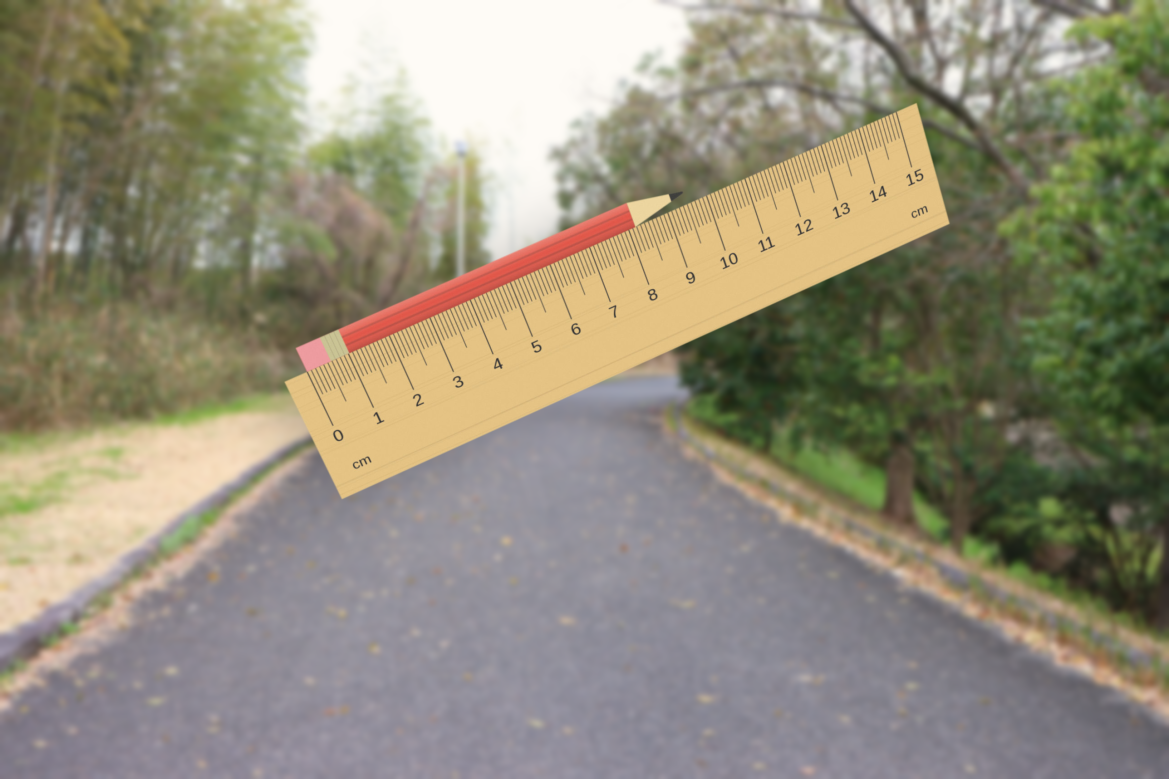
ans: 9.5; cm
